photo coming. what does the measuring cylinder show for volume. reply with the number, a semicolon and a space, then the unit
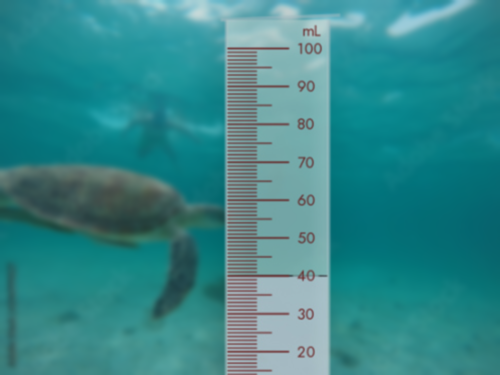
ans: 40; mL
